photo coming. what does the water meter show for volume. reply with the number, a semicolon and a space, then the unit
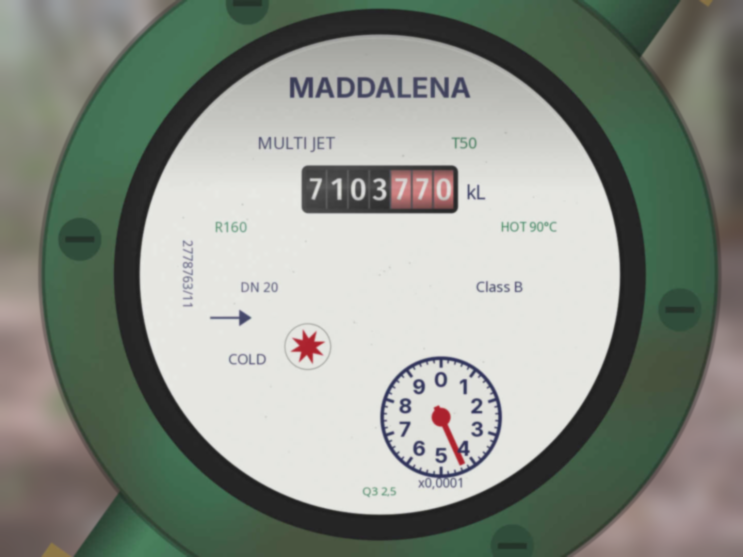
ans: 7103.7704; kL
